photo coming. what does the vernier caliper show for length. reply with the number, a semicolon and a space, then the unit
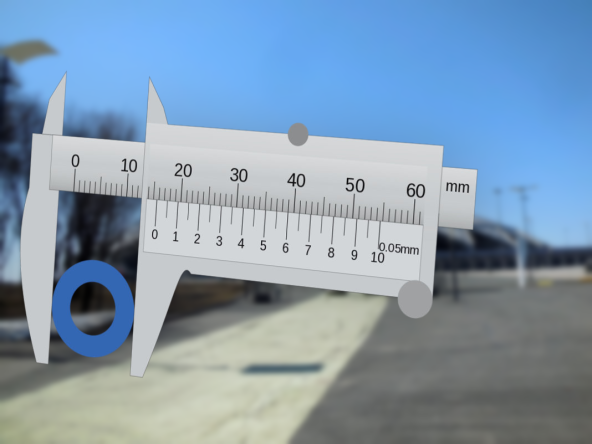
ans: 15.6; mm
